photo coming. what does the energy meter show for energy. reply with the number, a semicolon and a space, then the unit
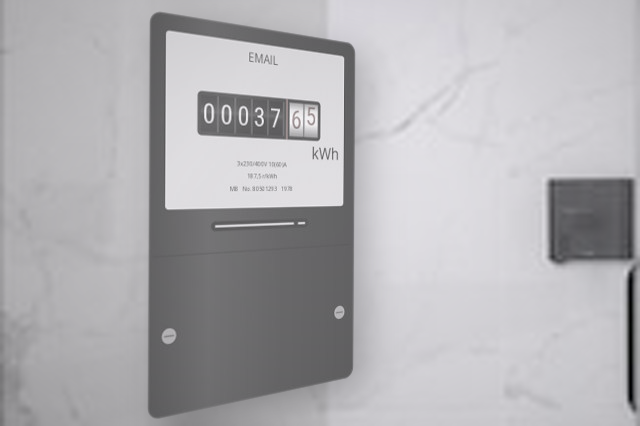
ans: 37.65; kWh
